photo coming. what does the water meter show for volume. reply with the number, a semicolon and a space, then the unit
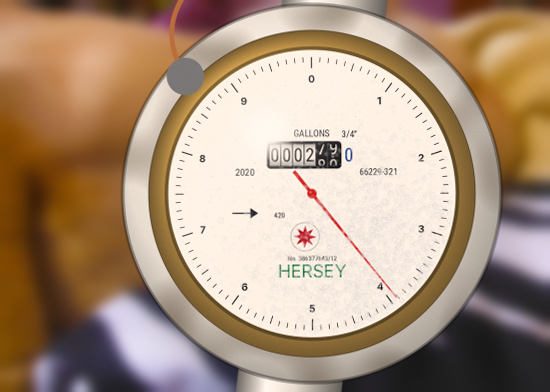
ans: 2793.9; gal
